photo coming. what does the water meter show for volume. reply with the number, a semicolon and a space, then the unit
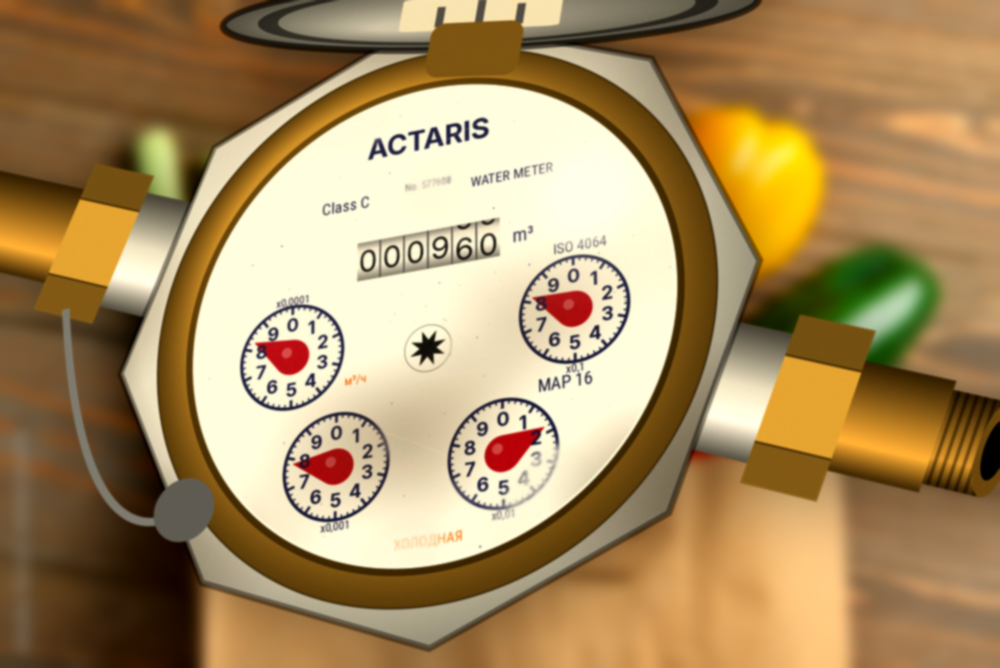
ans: 959.8178; m³
